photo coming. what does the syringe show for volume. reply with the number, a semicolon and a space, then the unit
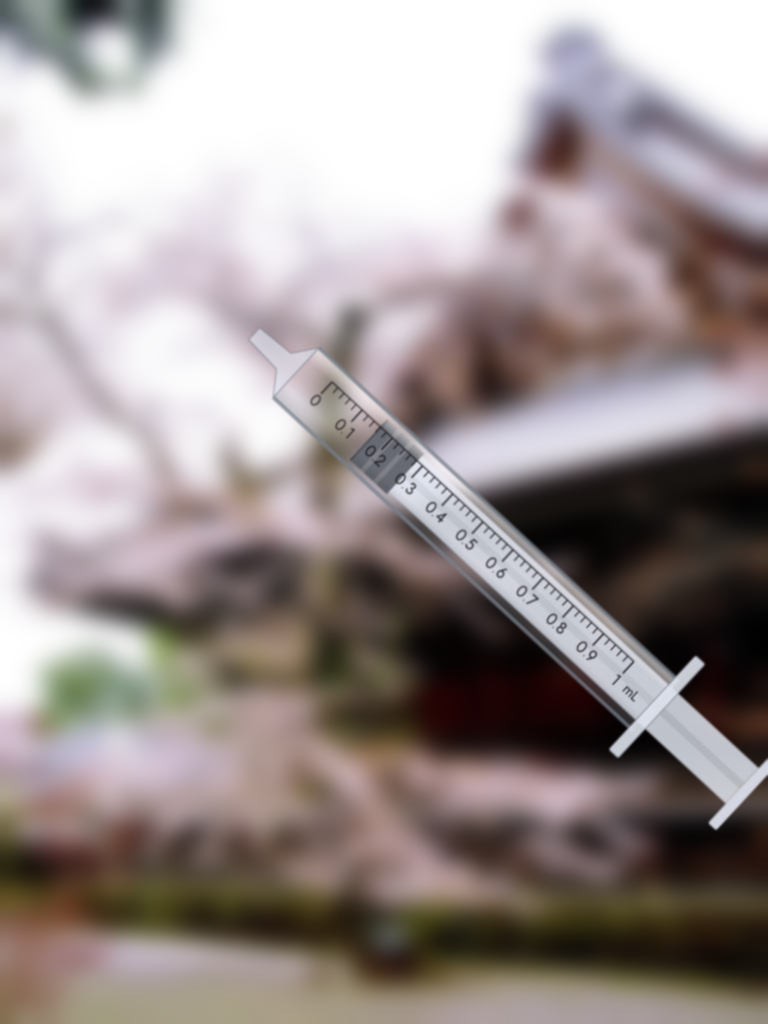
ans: 0.16; mL
